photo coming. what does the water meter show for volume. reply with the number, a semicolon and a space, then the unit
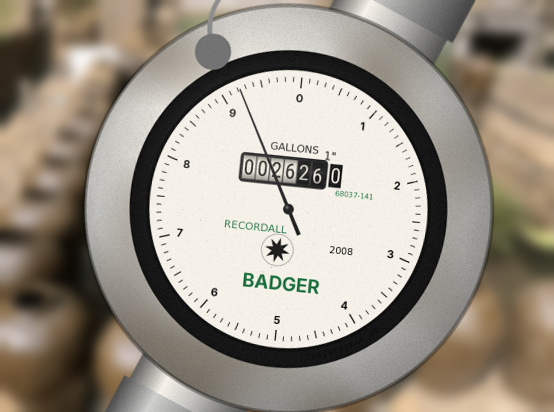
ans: 26259.2; gal
